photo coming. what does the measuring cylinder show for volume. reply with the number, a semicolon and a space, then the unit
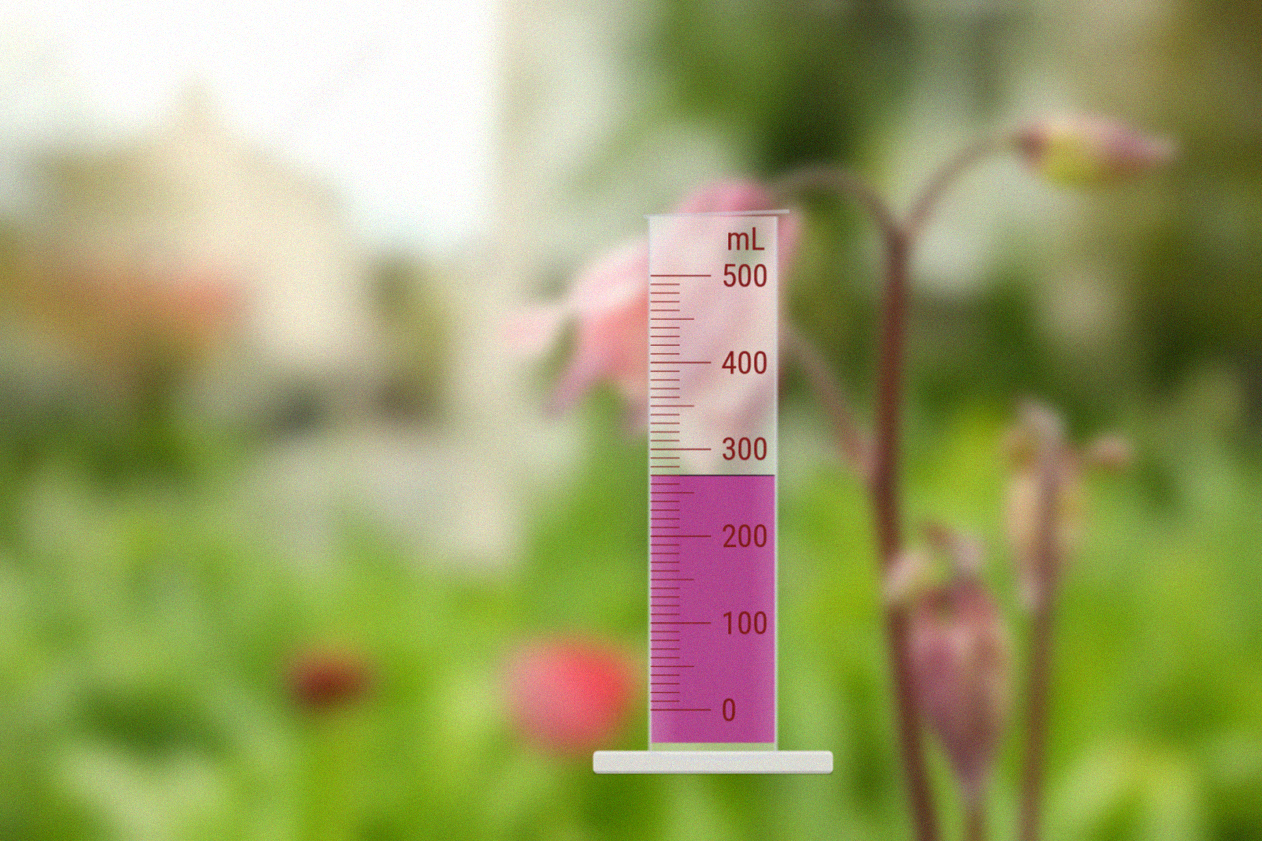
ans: 270; mL
